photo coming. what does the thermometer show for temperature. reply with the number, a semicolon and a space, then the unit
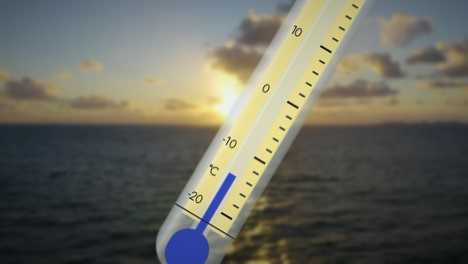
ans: -14; °C
